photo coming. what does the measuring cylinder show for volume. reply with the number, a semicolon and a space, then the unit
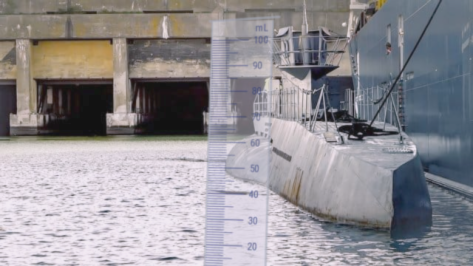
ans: 40; mL
